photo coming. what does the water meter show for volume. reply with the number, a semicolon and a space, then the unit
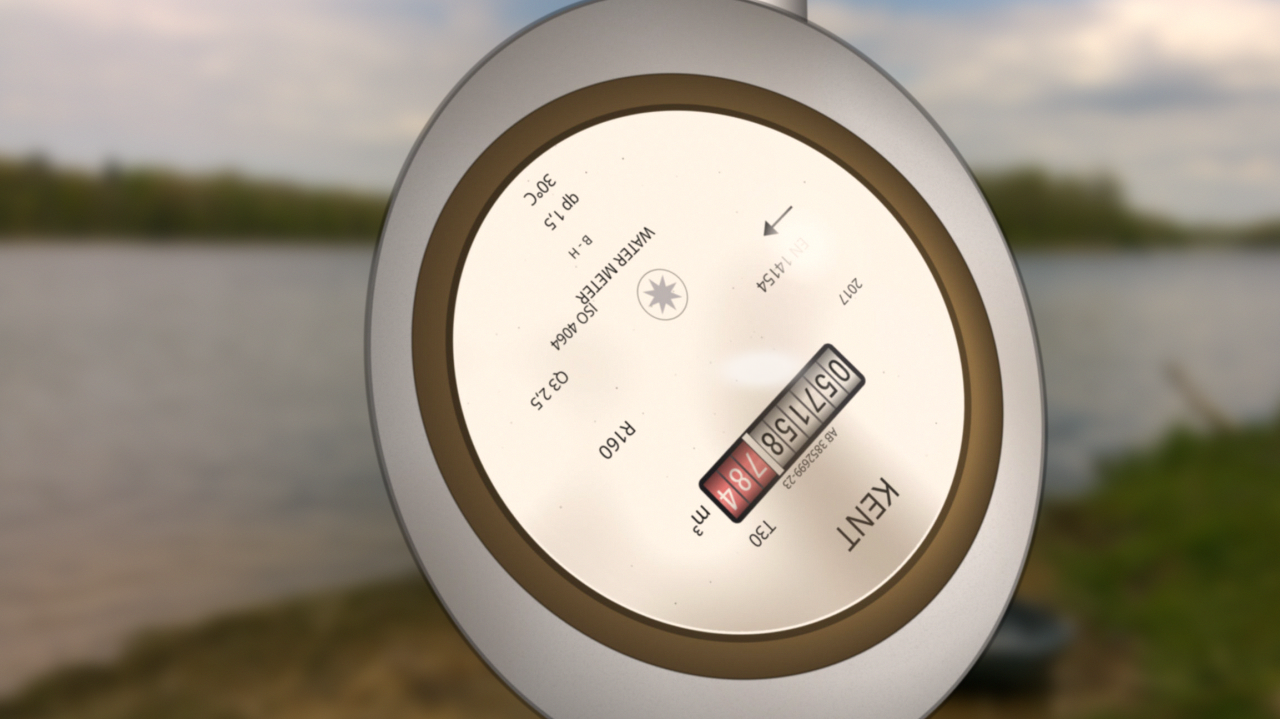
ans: 57158.784; m³
